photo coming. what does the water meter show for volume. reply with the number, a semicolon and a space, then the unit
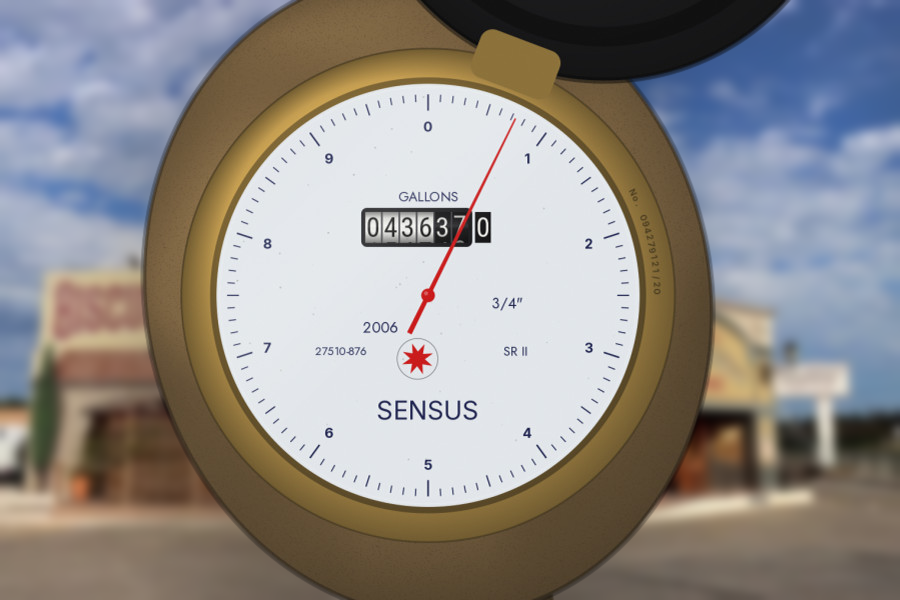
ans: 436370.7; gal
